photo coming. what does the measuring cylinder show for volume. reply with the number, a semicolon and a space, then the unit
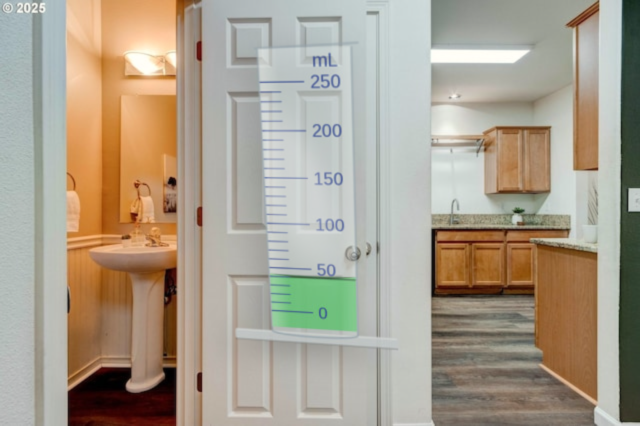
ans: 40; mL
